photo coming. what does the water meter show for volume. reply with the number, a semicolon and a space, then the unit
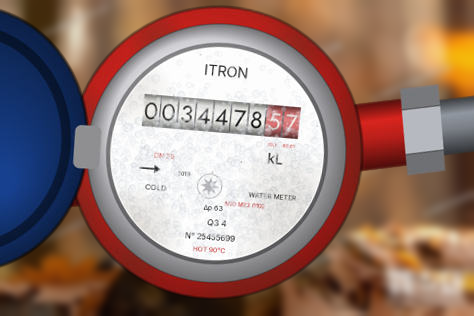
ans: 34478.57; kL
